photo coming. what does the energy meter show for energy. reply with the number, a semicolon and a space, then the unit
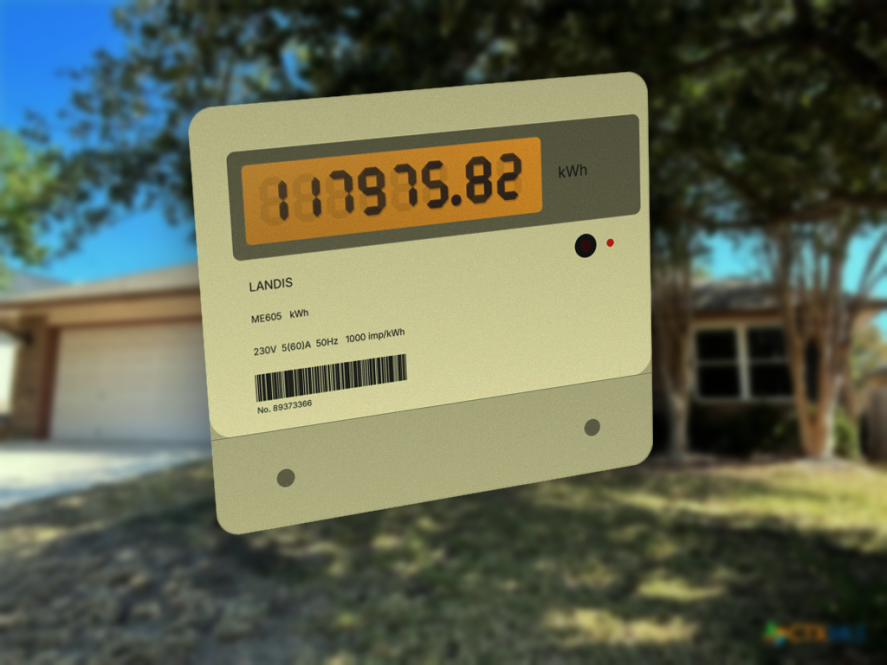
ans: 117975.82; kWh
